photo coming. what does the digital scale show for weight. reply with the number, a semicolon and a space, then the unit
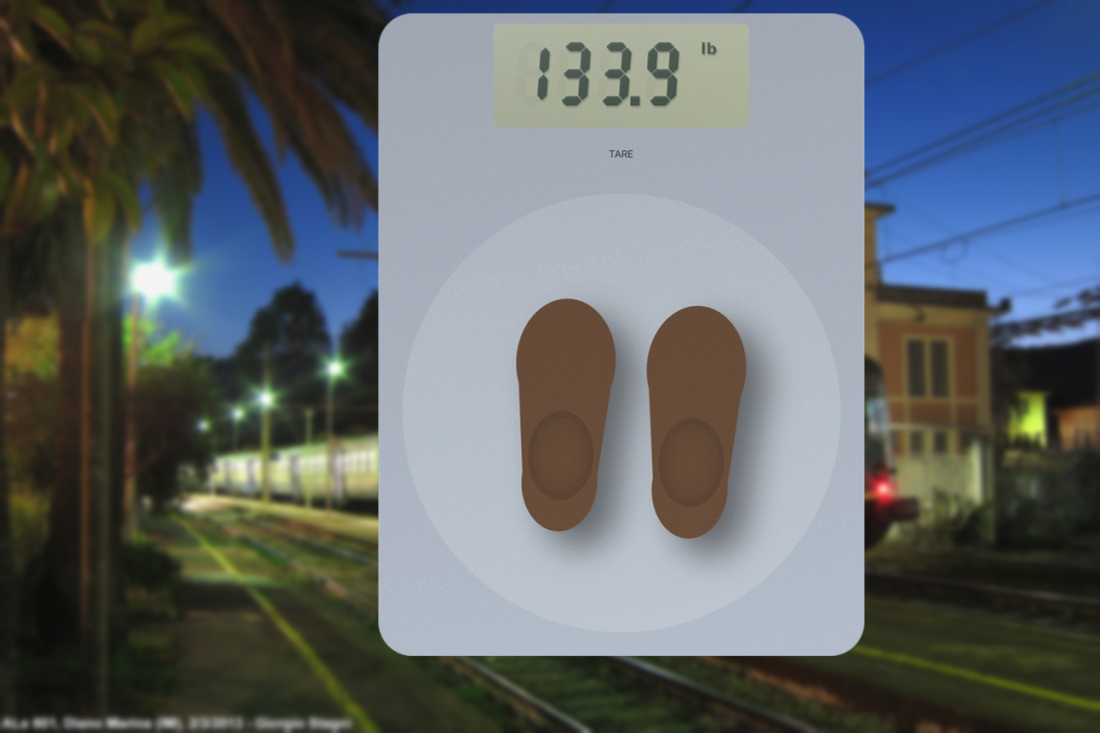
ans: 133.9; lb
